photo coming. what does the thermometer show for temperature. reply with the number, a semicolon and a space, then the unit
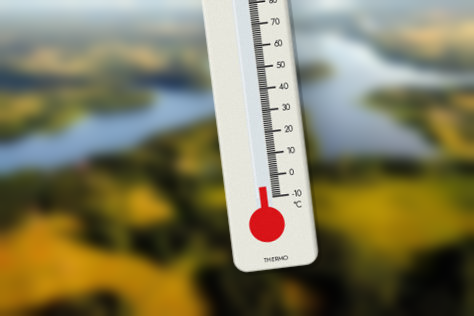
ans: -5; °C
